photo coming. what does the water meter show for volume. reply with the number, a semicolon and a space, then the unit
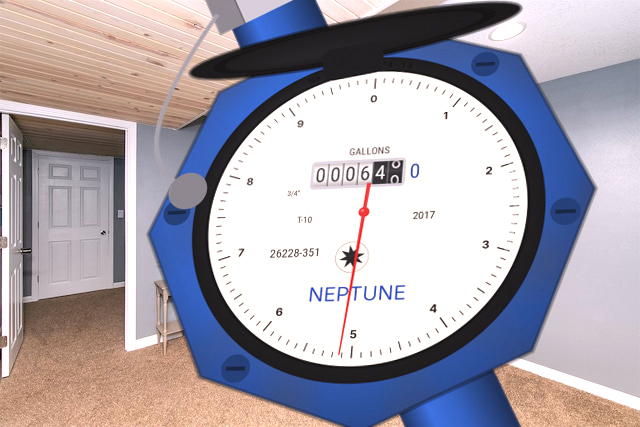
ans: 6485.1; gal
